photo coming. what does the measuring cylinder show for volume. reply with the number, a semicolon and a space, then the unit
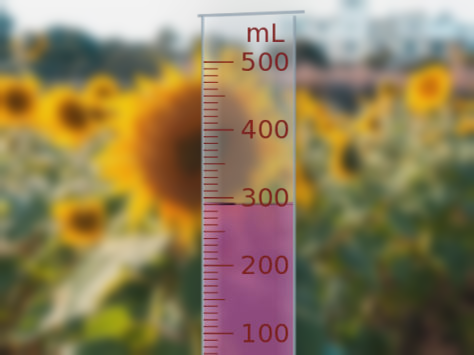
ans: 290; mL
